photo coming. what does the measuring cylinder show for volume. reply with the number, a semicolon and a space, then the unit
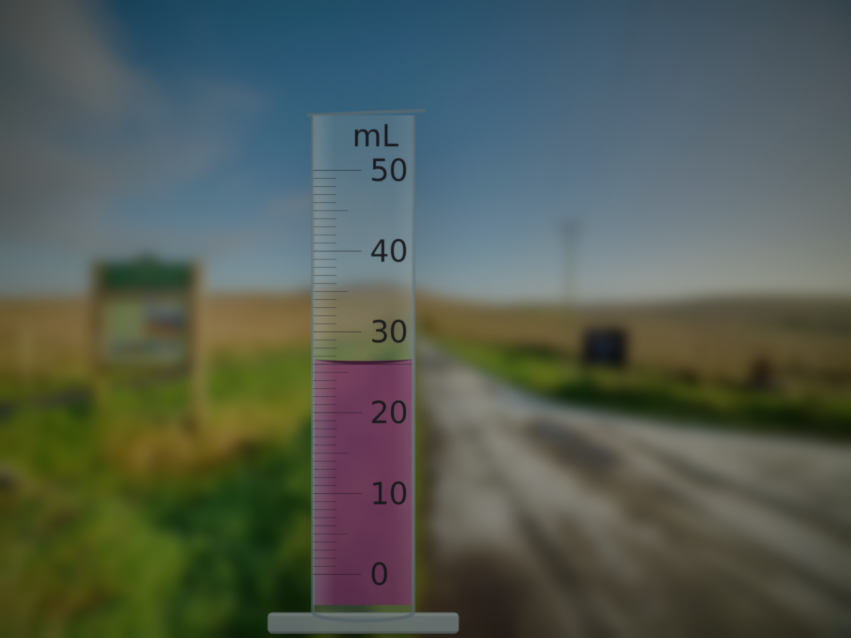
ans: 26; mL
